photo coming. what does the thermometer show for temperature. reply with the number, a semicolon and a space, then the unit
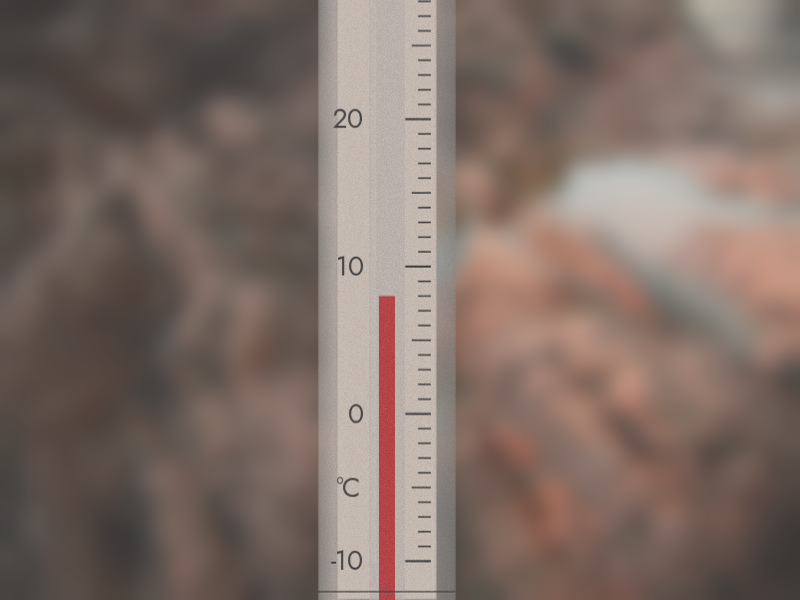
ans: 8; °C
